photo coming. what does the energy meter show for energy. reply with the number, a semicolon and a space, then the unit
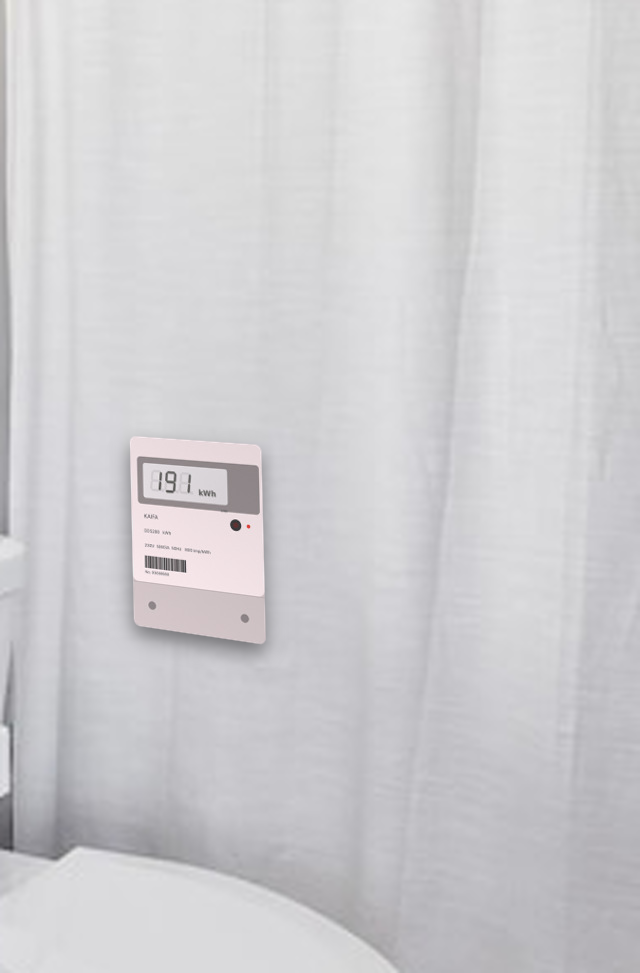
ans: 191; kWh
